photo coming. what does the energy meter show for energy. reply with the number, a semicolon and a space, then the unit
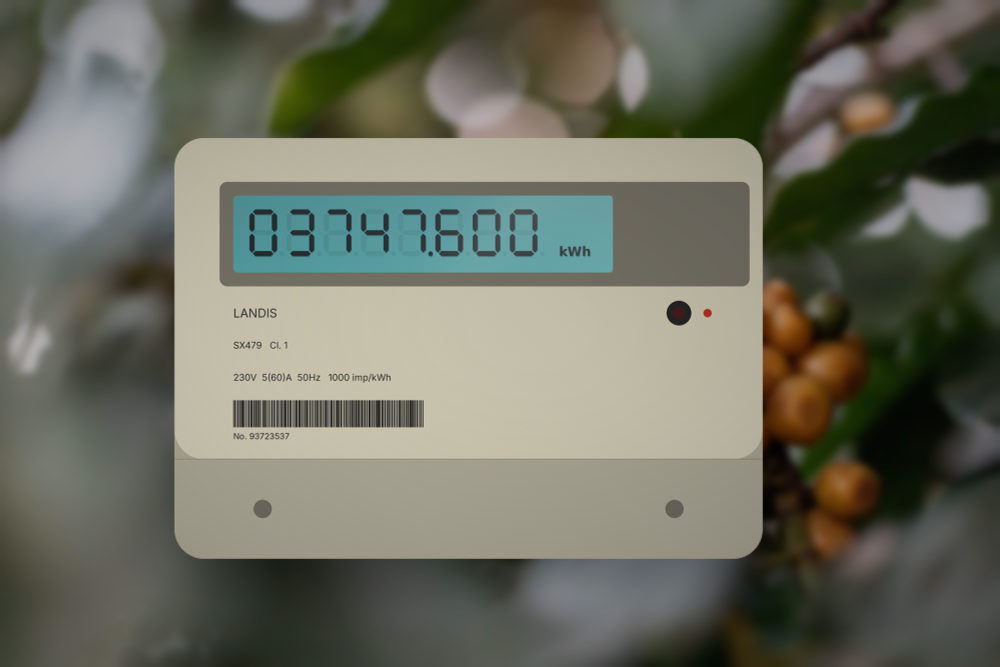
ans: 3747.600; kWh
